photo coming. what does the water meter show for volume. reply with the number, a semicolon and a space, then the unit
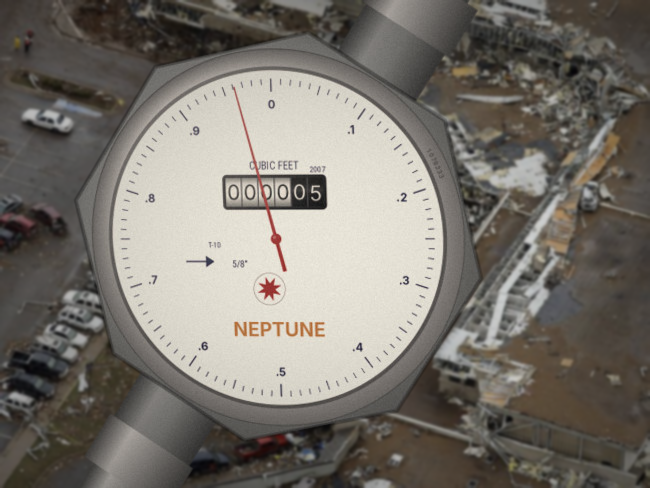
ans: 4.96; ft³
